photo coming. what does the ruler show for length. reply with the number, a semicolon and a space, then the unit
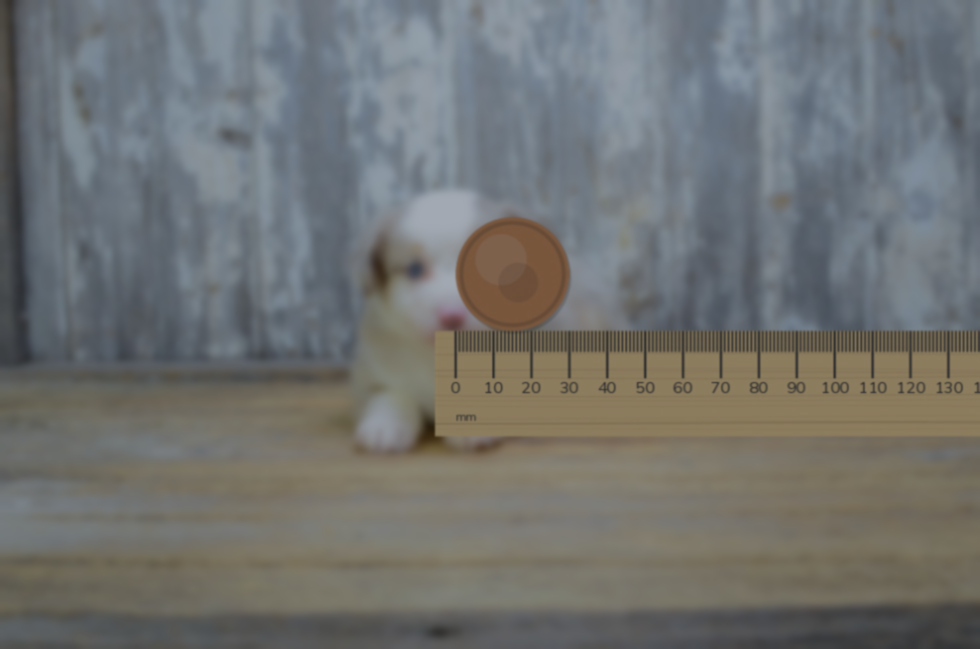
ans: 30; mm
